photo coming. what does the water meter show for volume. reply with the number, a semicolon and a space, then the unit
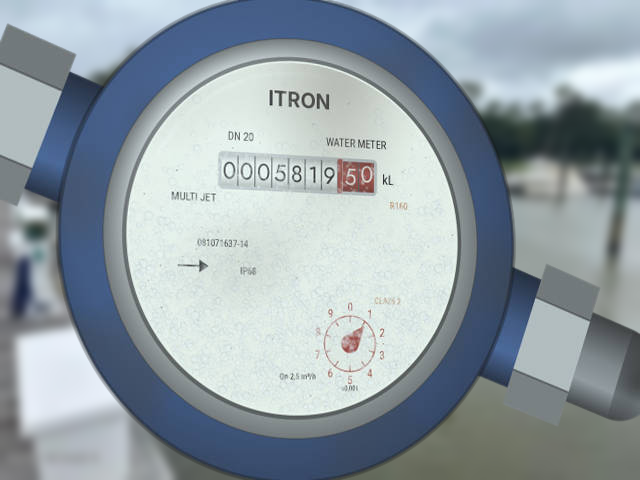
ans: 5819.501; kL
